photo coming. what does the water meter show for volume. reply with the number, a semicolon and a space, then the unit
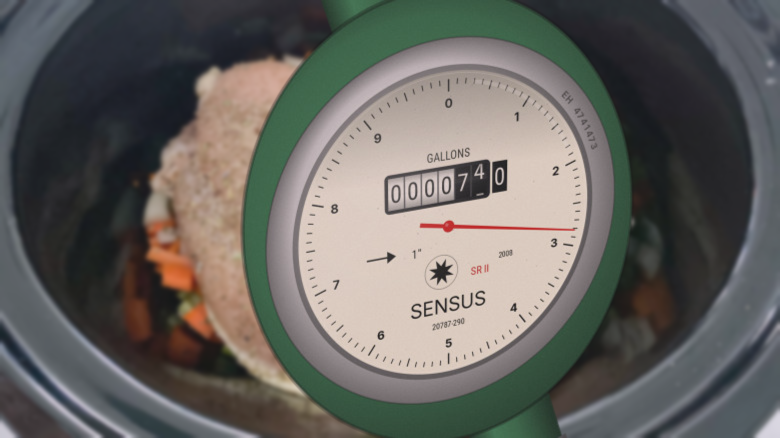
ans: 742.8; gal
